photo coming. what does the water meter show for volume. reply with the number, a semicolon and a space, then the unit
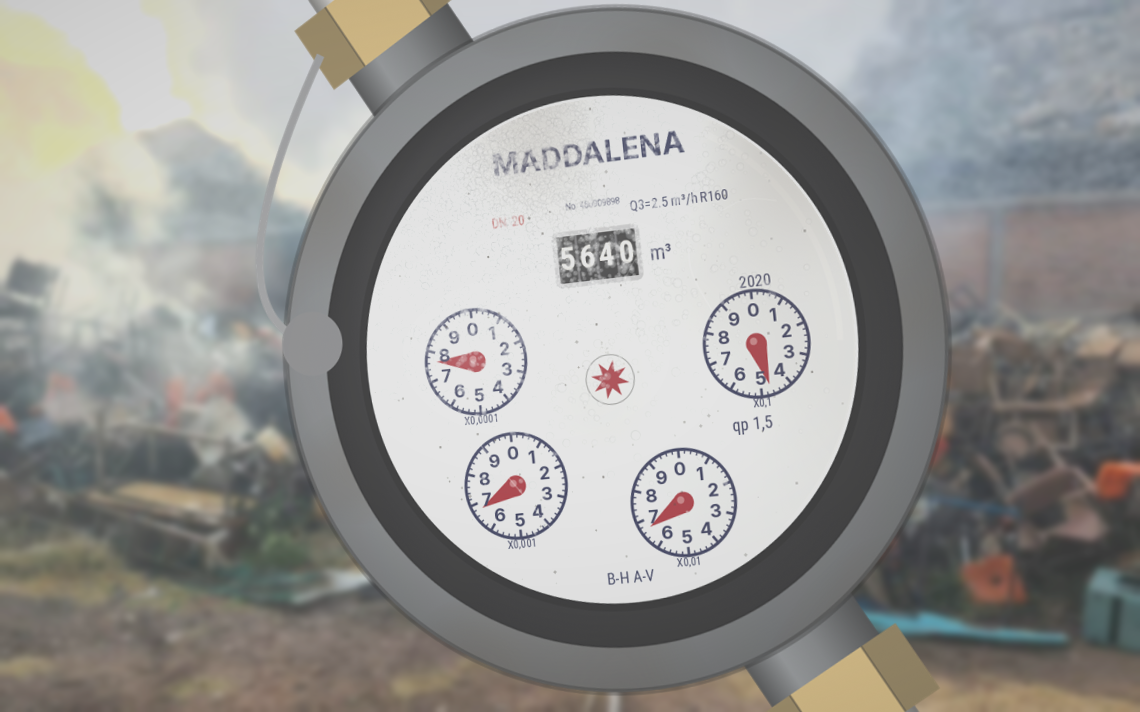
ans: 5640.4667; m³
